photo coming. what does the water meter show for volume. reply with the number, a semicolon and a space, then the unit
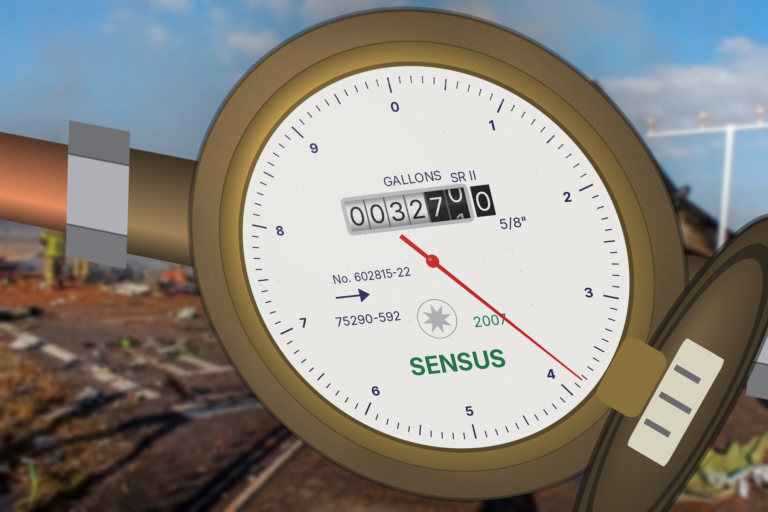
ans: 32703.8; gal
